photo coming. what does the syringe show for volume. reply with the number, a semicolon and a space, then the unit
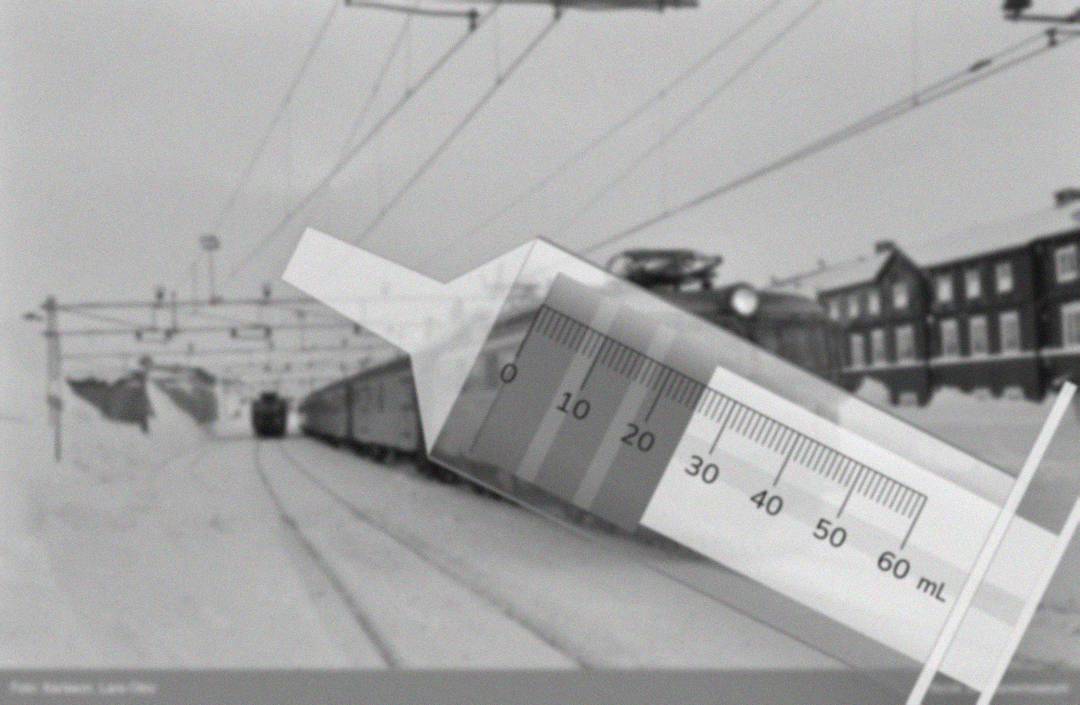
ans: 0; mL
